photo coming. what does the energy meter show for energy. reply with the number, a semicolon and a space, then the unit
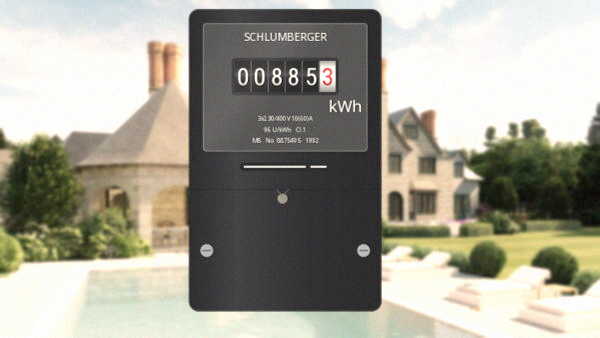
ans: 885.3; kWh
